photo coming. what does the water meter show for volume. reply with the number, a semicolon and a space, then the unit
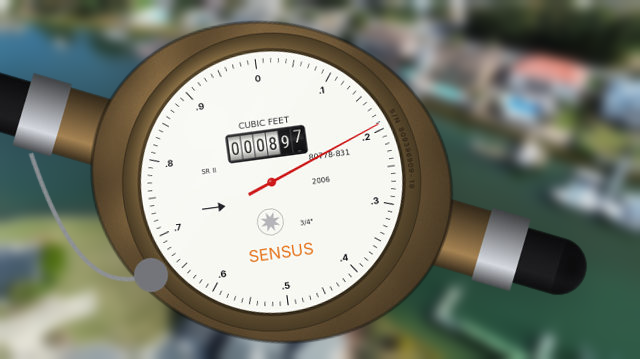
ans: 897.19; ft³
